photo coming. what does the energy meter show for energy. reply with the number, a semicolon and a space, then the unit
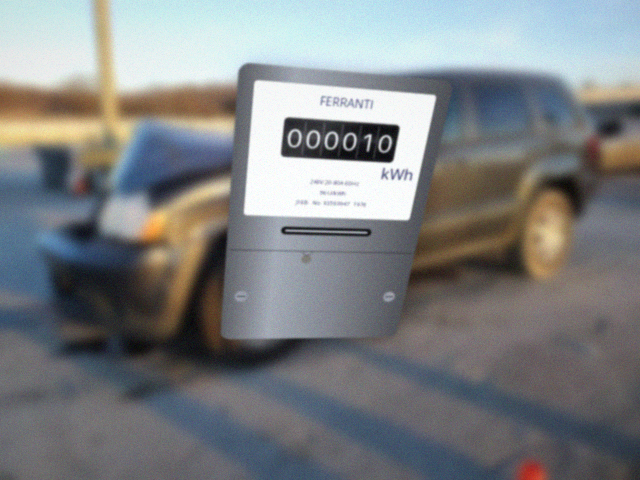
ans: 10; kWh
